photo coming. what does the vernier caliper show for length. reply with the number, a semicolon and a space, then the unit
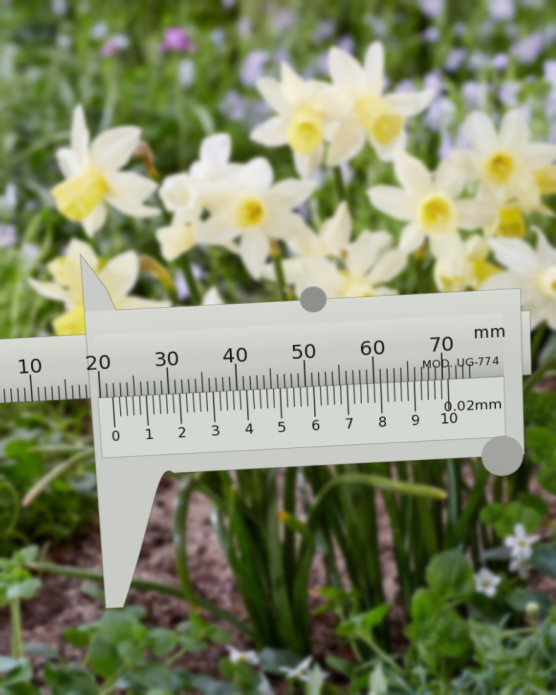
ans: 21.8; mm
